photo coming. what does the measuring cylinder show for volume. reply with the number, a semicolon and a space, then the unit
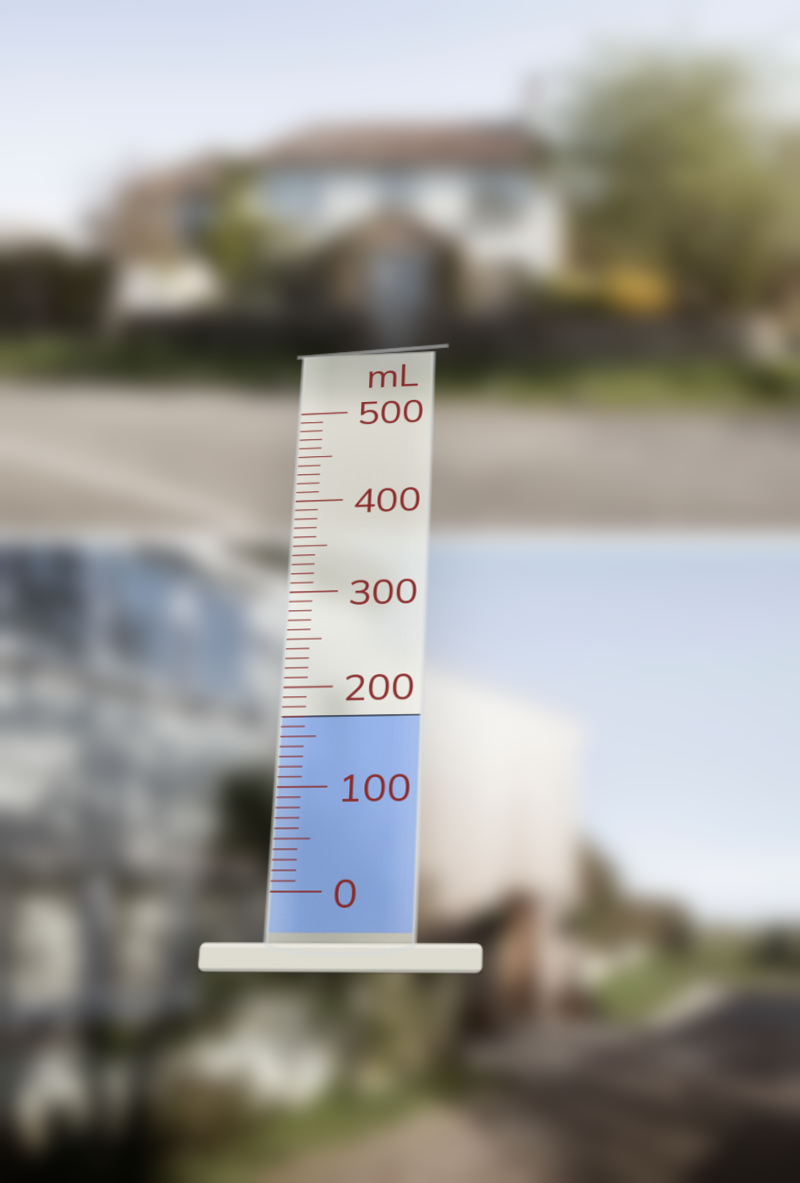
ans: 170; mL
